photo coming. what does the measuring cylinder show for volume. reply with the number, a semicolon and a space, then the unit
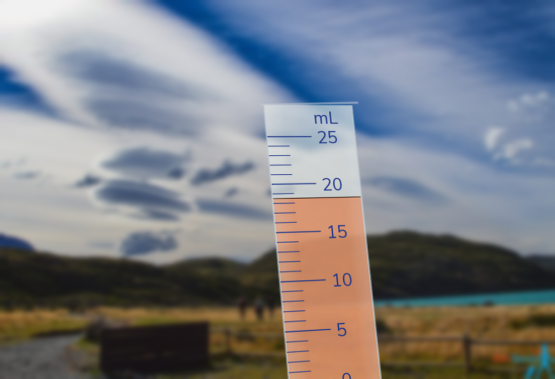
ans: 18.5; mL
